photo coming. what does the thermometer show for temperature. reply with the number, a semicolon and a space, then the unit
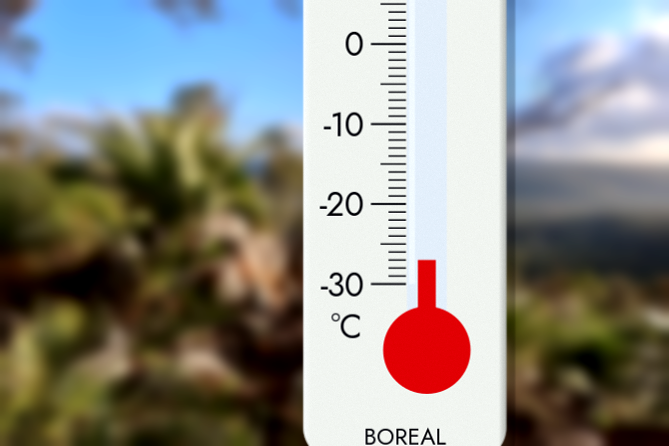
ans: -27; °C
